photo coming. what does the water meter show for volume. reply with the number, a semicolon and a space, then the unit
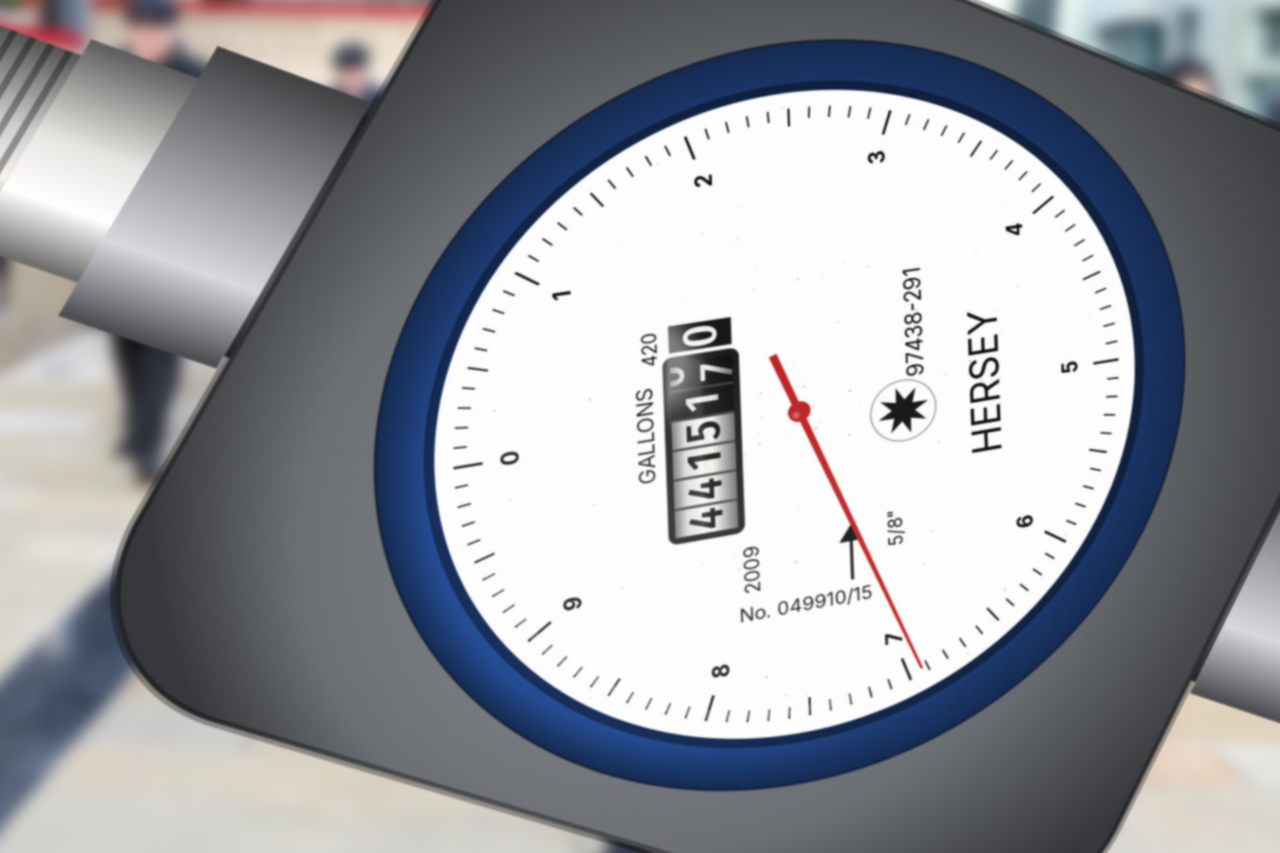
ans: 4415166.9; gal
